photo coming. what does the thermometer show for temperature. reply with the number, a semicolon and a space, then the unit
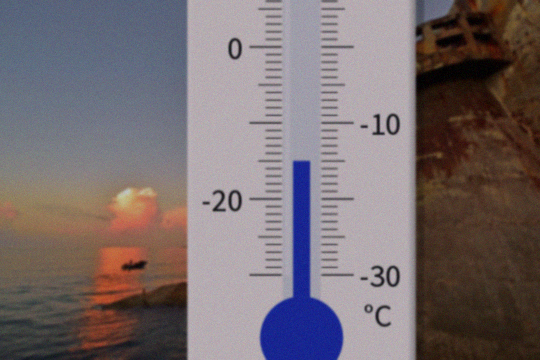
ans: -15; °C
